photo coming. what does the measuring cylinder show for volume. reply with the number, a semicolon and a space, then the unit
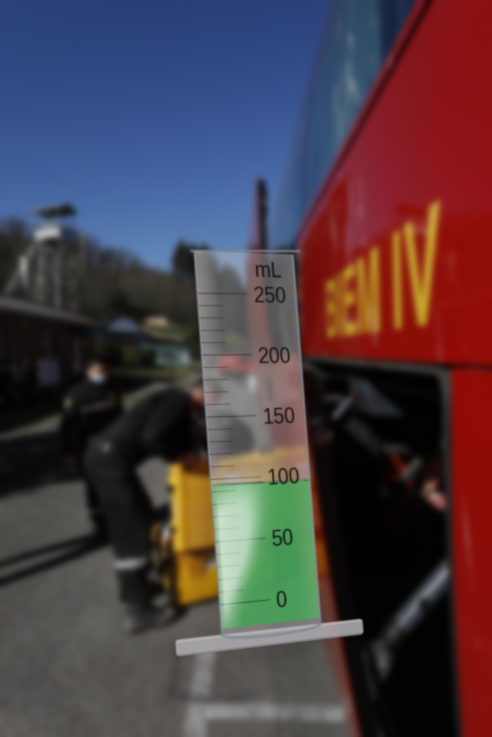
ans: 95; mL
